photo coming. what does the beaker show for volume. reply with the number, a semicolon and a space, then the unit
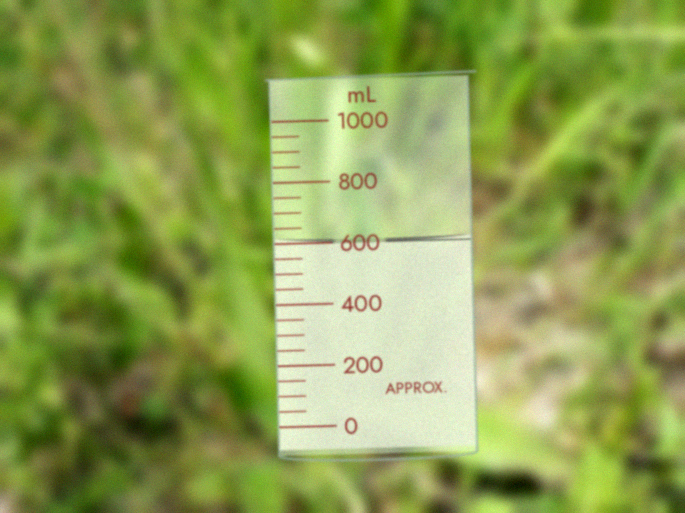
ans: 600; mL
